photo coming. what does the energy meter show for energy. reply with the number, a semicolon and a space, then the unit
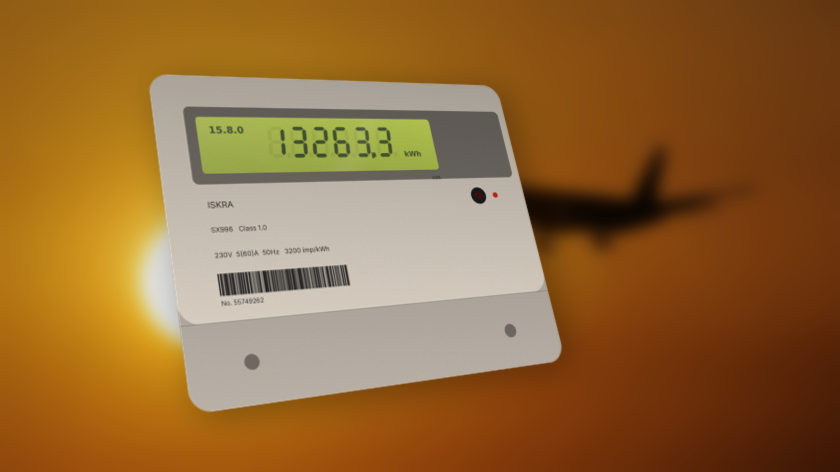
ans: 13263.3; kWh
